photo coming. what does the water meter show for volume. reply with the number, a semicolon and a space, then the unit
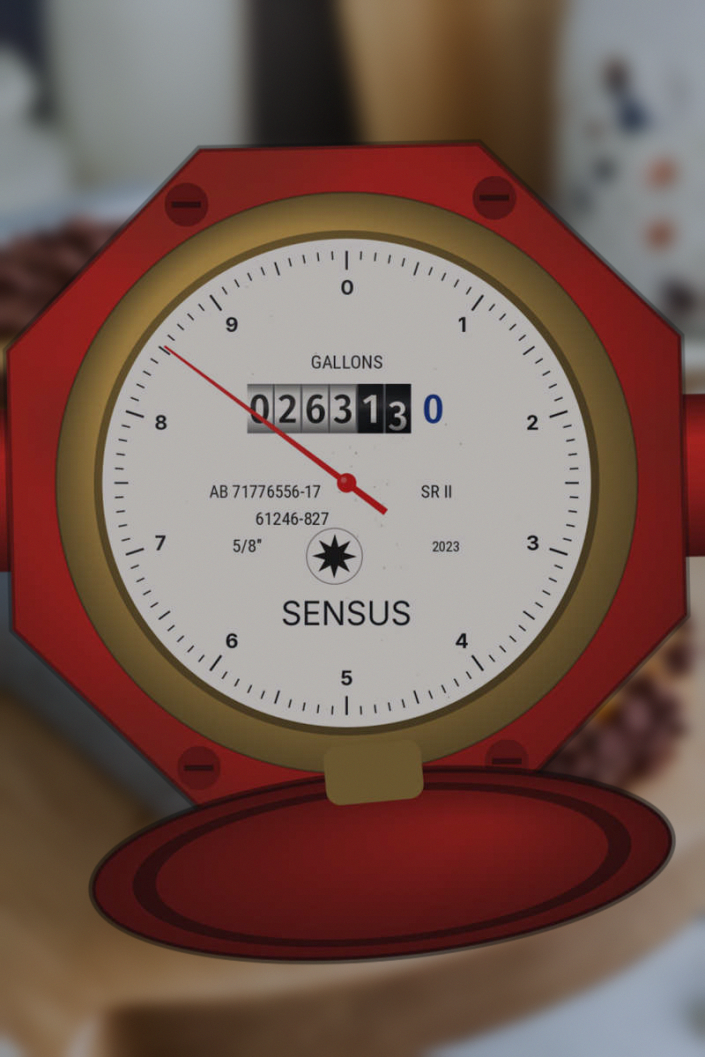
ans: 263128.5; gal
